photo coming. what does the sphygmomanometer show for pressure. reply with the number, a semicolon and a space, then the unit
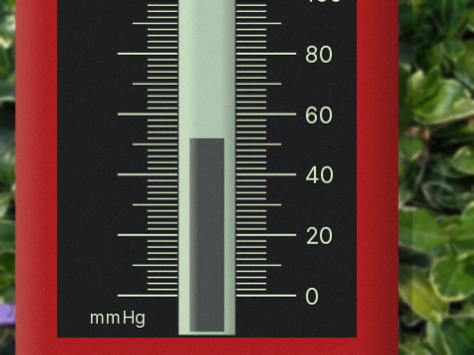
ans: 52; mmHg
